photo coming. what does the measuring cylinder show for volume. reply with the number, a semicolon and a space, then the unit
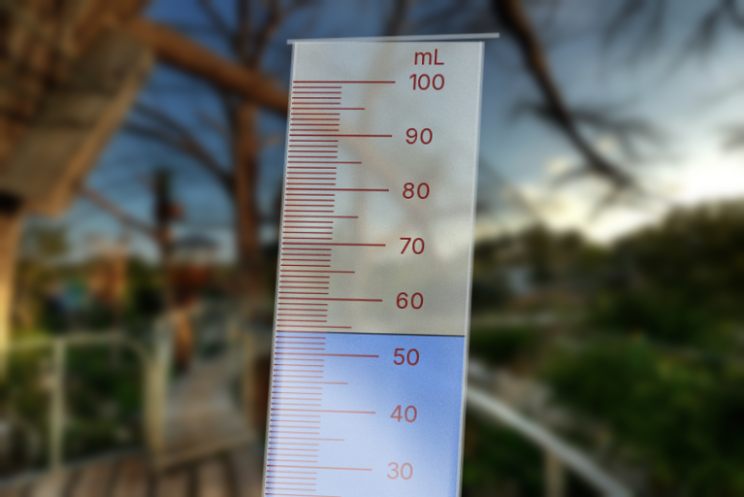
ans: 54; mL
